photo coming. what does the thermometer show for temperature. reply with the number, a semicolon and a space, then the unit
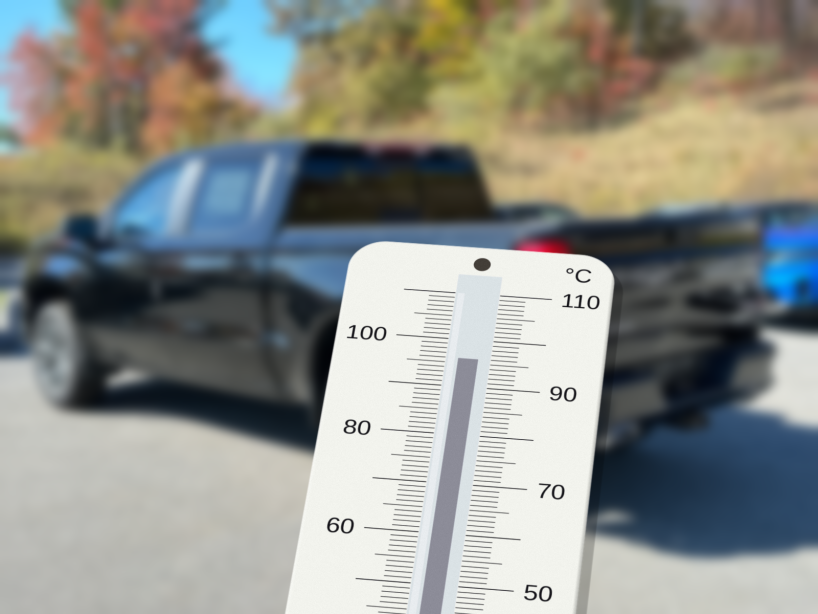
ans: 96; °C
